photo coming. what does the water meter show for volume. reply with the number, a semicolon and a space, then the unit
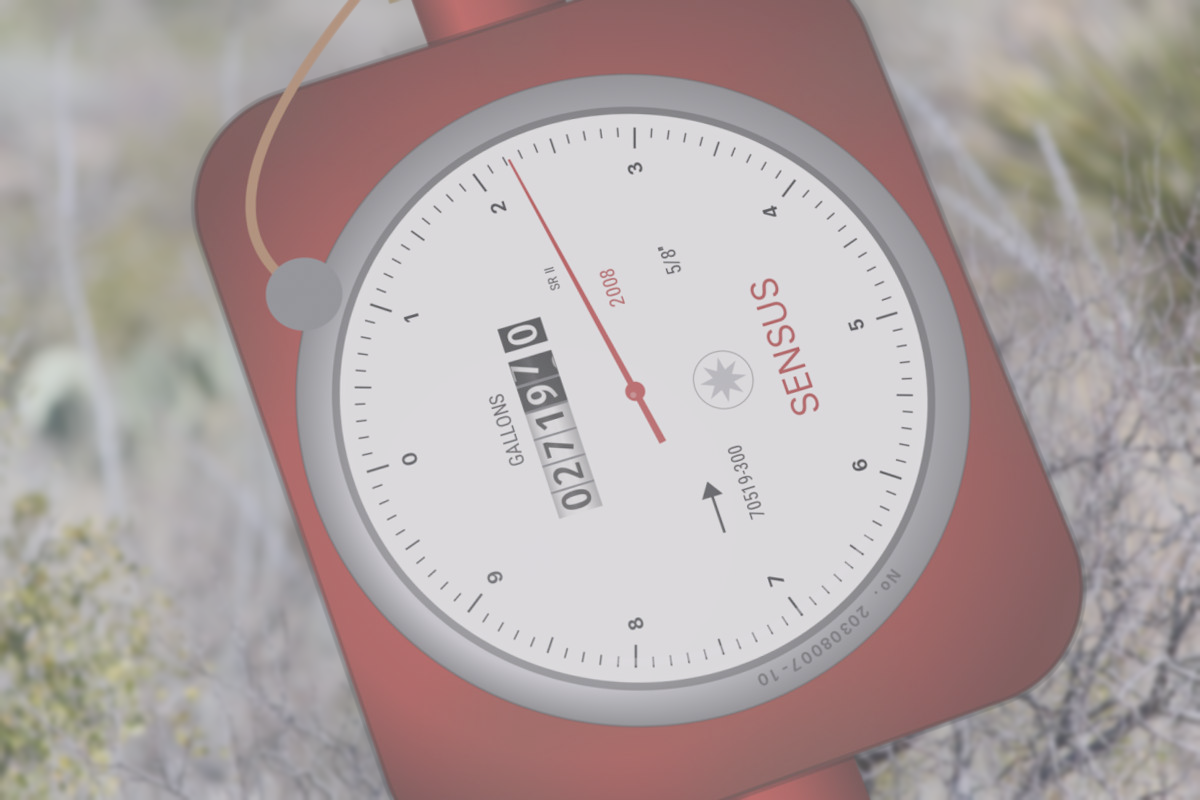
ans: 271972.2; gal
